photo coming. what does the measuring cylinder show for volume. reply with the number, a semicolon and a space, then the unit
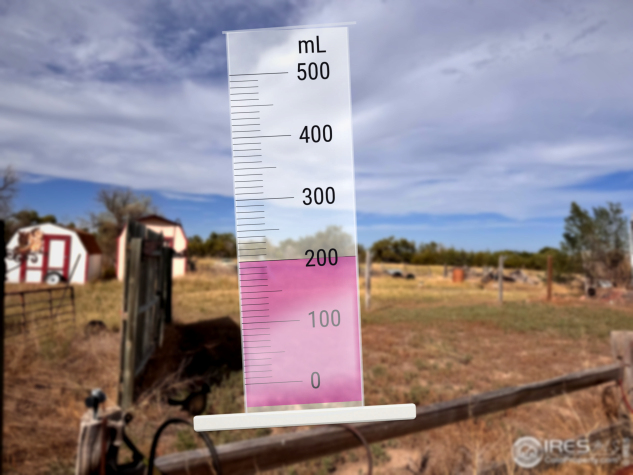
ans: 200; mL
